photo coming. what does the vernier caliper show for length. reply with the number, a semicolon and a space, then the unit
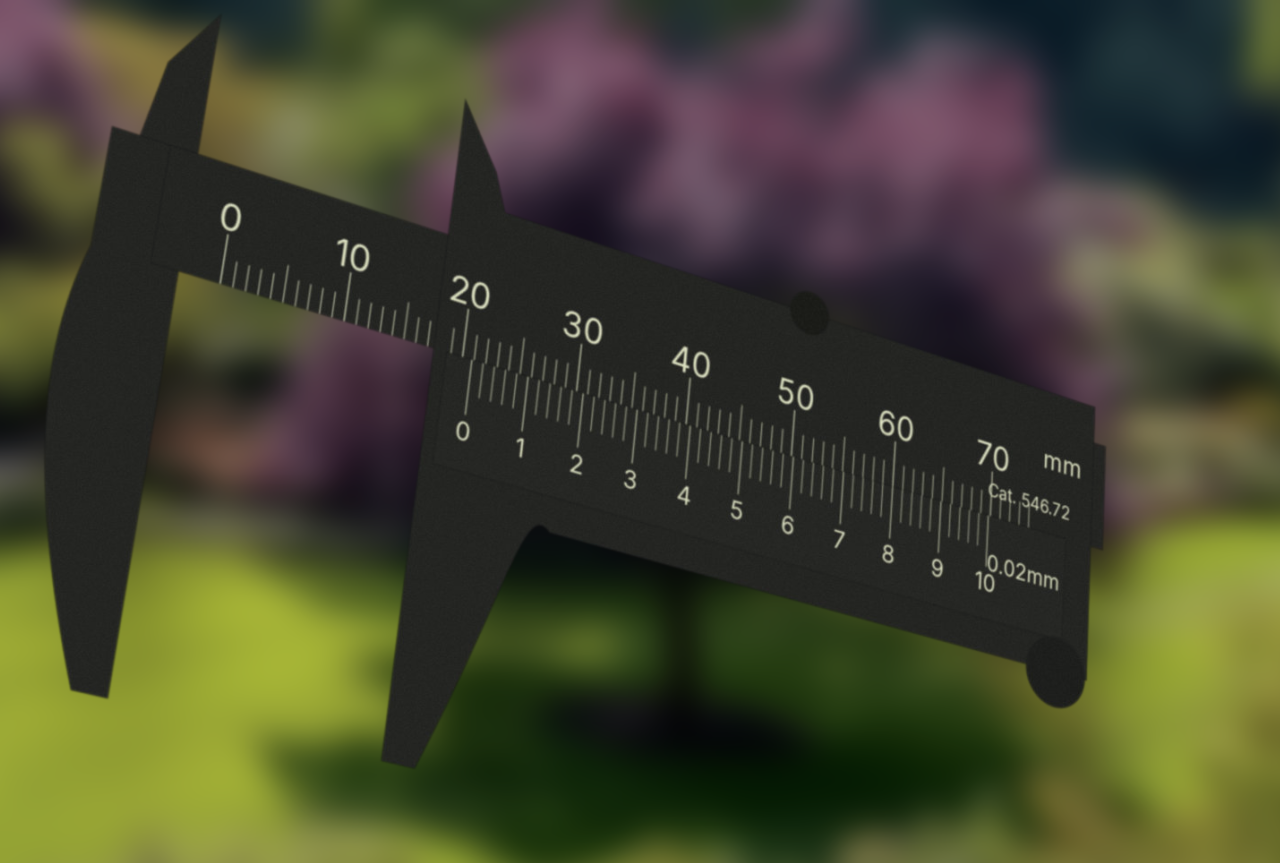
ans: 20.8; mm
